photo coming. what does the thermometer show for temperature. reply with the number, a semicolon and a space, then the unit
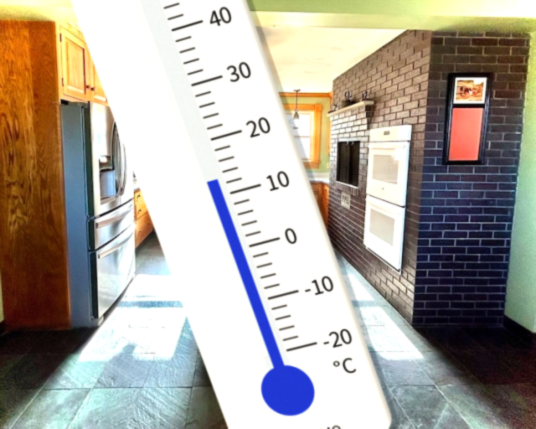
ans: 13; °C
